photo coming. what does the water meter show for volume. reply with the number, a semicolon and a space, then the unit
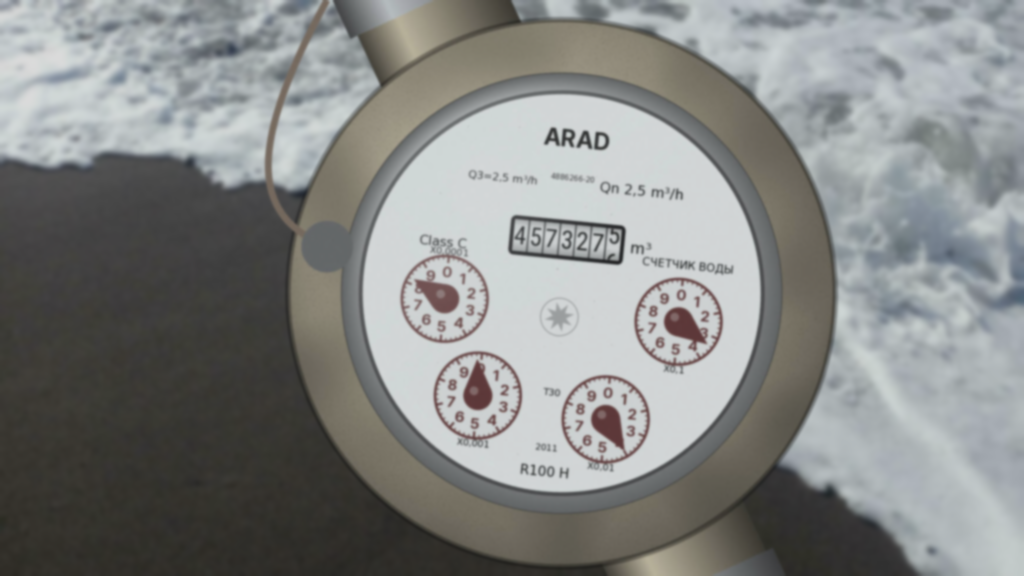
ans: 4573275.3398; m³
